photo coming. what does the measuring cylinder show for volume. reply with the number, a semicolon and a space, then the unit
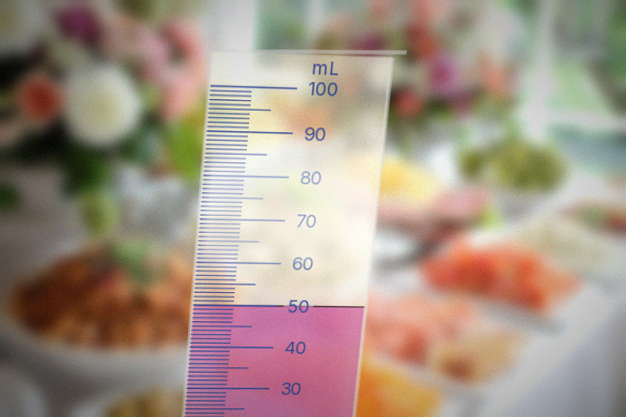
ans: 50; mL
